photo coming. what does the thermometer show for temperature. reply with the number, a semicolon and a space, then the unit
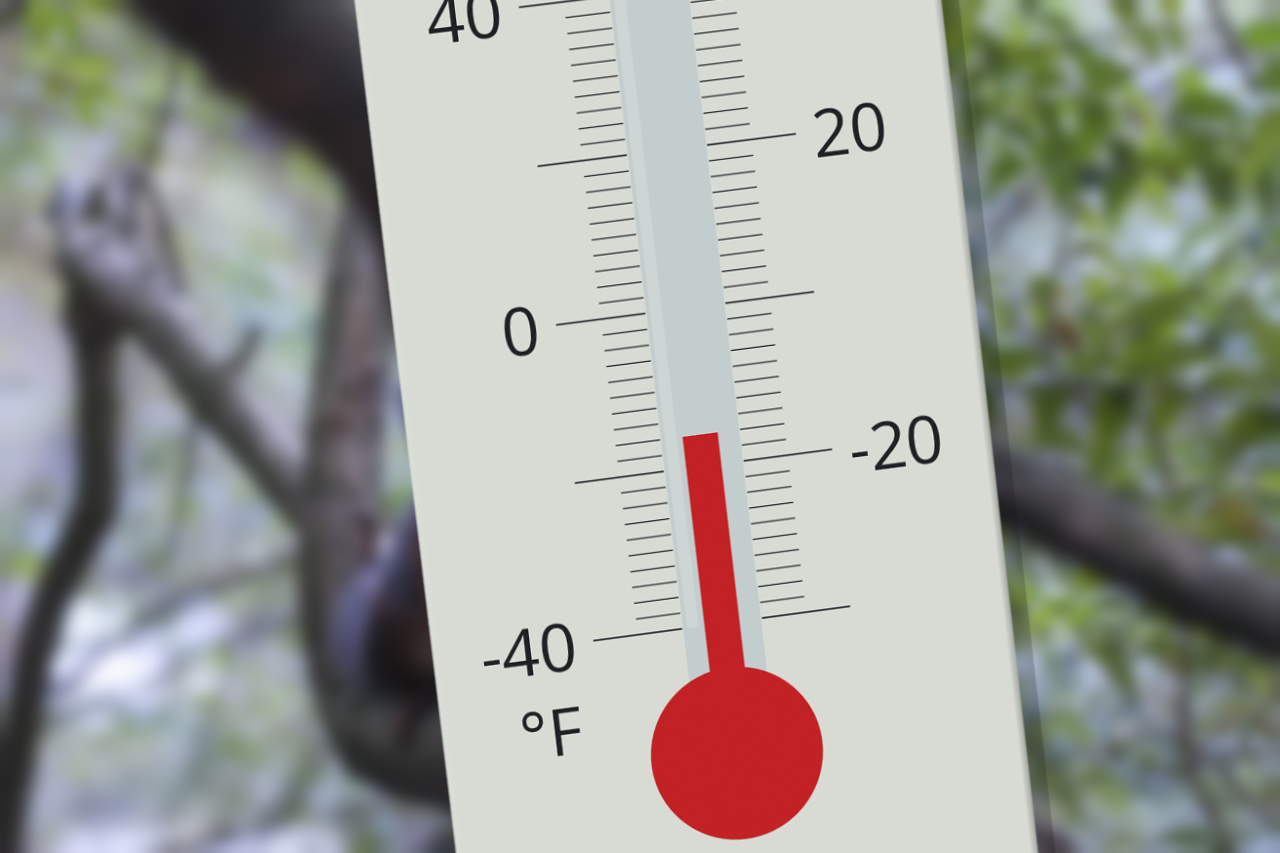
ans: -16; °F
